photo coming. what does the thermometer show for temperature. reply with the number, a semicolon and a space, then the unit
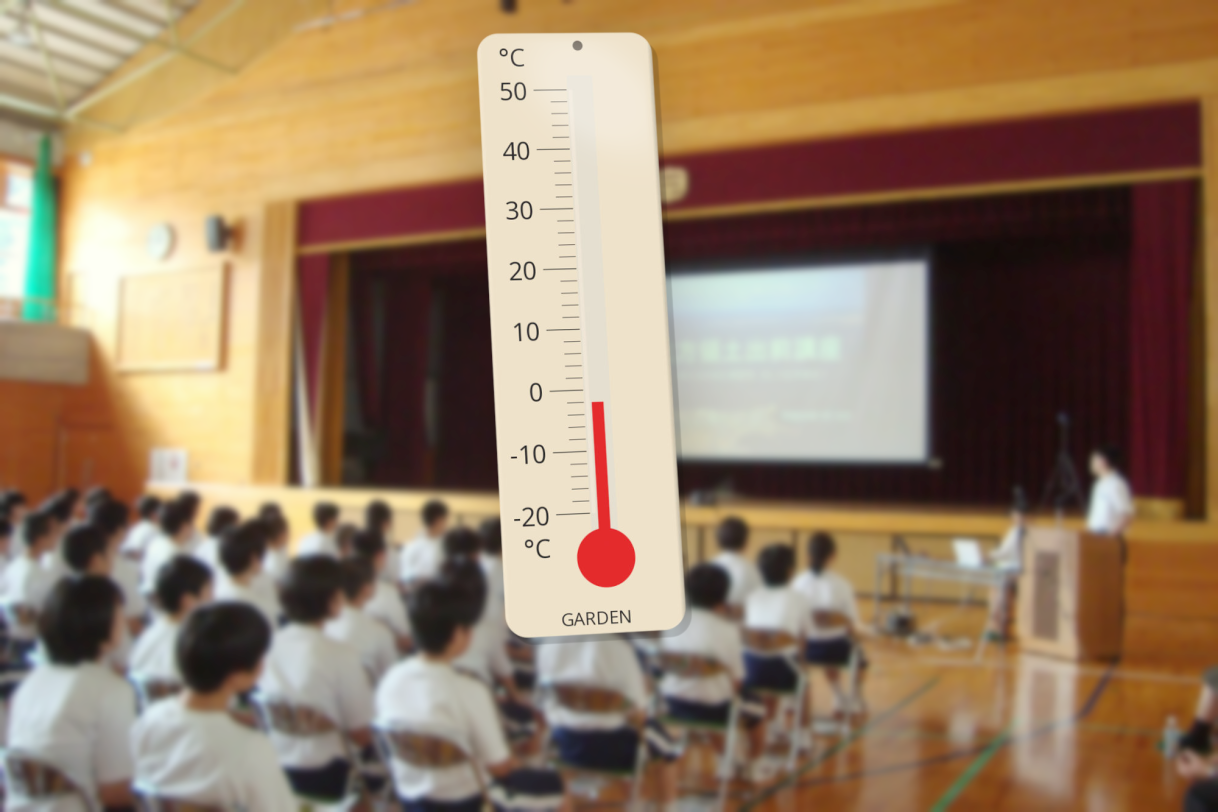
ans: -2; °C
